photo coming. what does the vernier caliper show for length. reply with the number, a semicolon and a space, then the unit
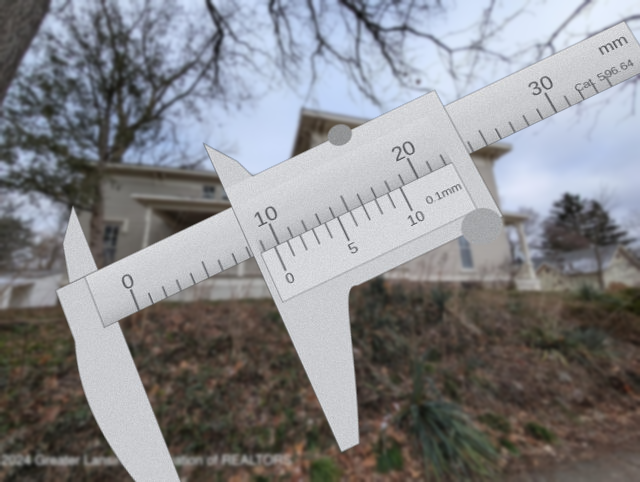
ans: 9.7; mm
